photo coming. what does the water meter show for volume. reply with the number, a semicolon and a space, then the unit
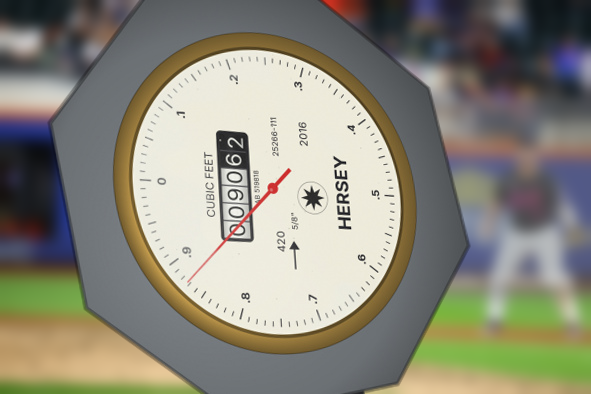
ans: 9061.87; ft³
